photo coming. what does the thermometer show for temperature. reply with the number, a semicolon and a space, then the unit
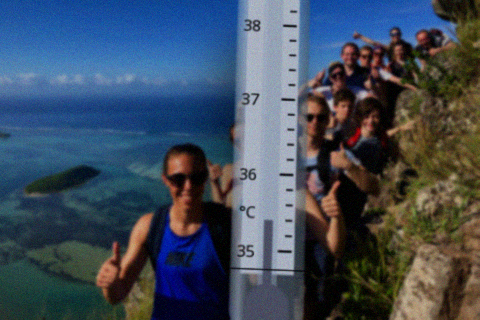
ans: 35.4; °C
